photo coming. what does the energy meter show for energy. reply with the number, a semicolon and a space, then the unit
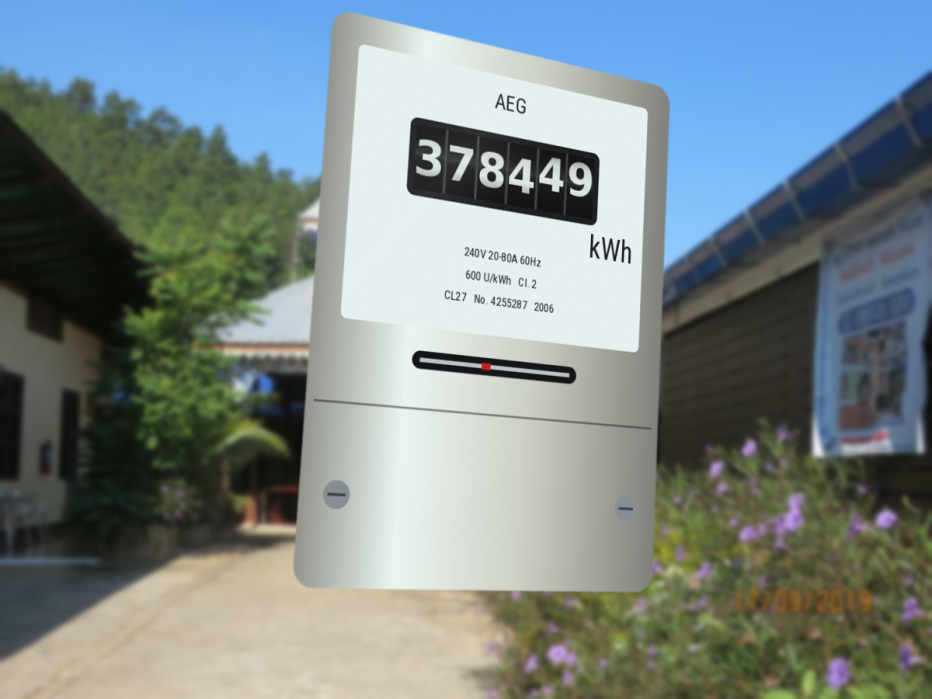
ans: 378449; kWh
